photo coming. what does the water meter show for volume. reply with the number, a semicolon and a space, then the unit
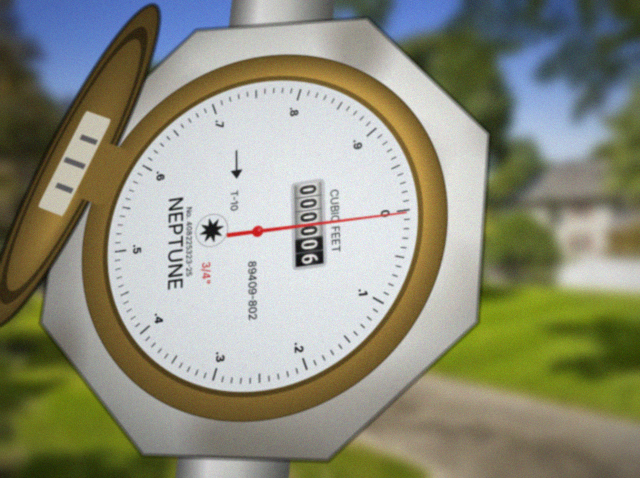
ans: 6.00; ft³
